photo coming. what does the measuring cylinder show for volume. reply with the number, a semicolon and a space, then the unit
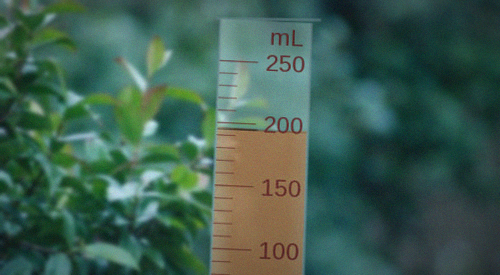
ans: 195; mL
